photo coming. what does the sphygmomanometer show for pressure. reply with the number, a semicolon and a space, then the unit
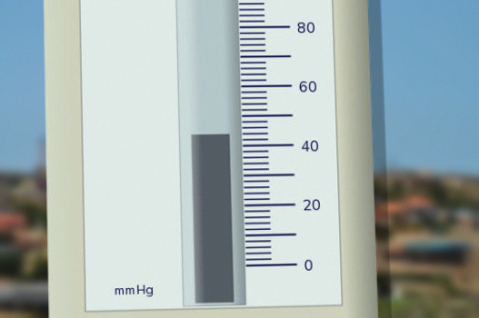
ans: 44; mmHg
